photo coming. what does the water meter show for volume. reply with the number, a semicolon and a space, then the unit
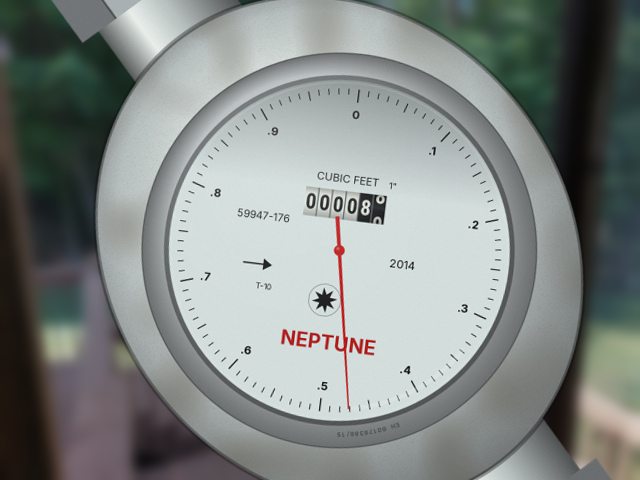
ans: 88.47; ft³
